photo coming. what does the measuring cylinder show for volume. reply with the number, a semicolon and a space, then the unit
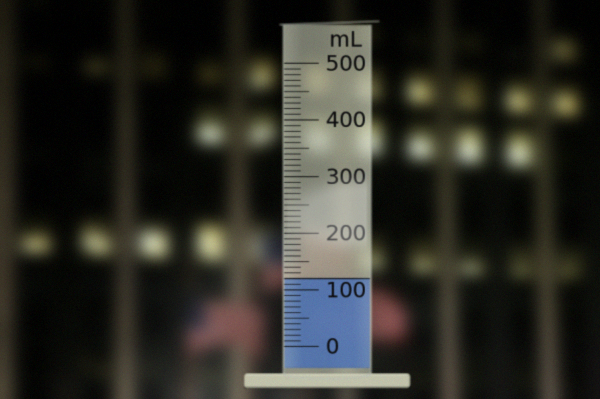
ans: 120; mL
